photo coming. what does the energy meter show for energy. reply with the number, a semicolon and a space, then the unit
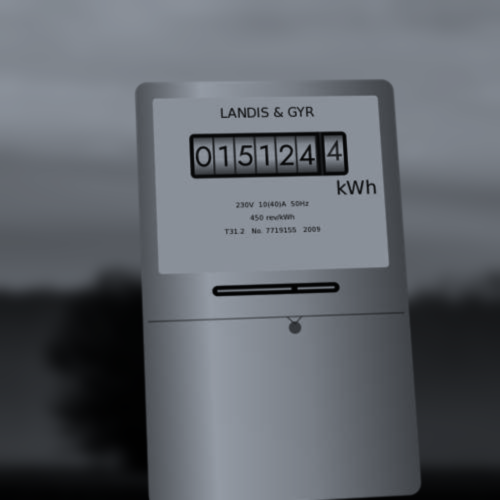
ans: 15124.4; kWh
